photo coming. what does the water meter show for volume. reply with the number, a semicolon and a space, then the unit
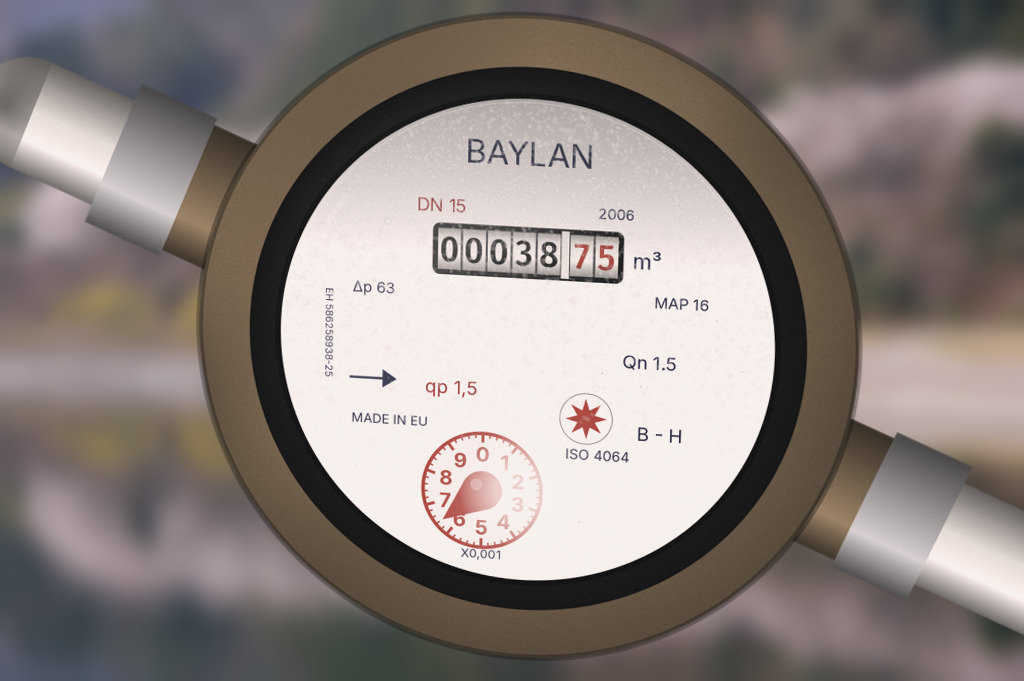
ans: 38.756; m³
